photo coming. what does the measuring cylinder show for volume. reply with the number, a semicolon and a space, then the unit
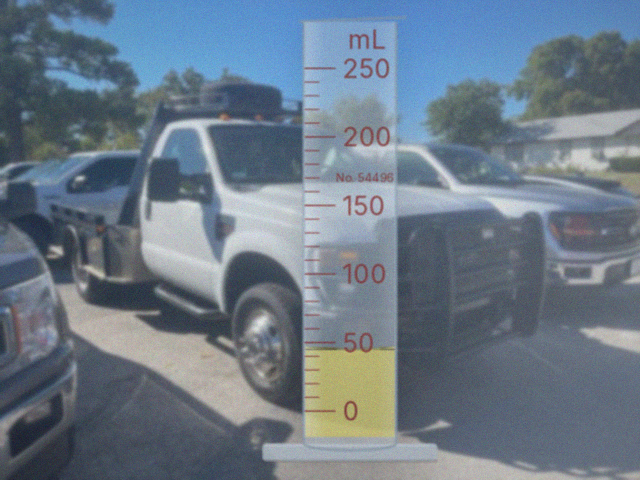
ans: 45; mL
